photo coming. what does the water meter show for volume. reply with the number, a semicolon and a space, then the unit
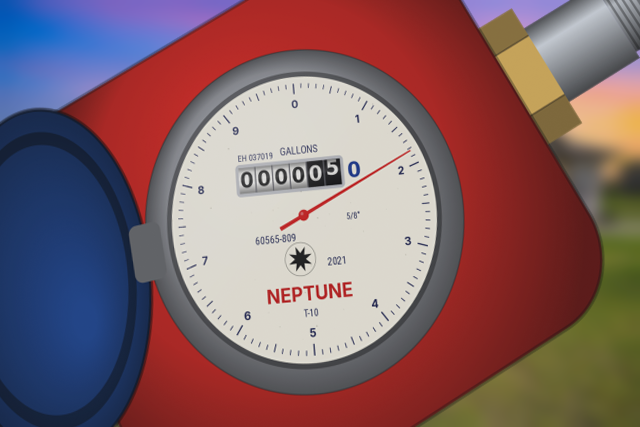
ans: 51.8; gal
